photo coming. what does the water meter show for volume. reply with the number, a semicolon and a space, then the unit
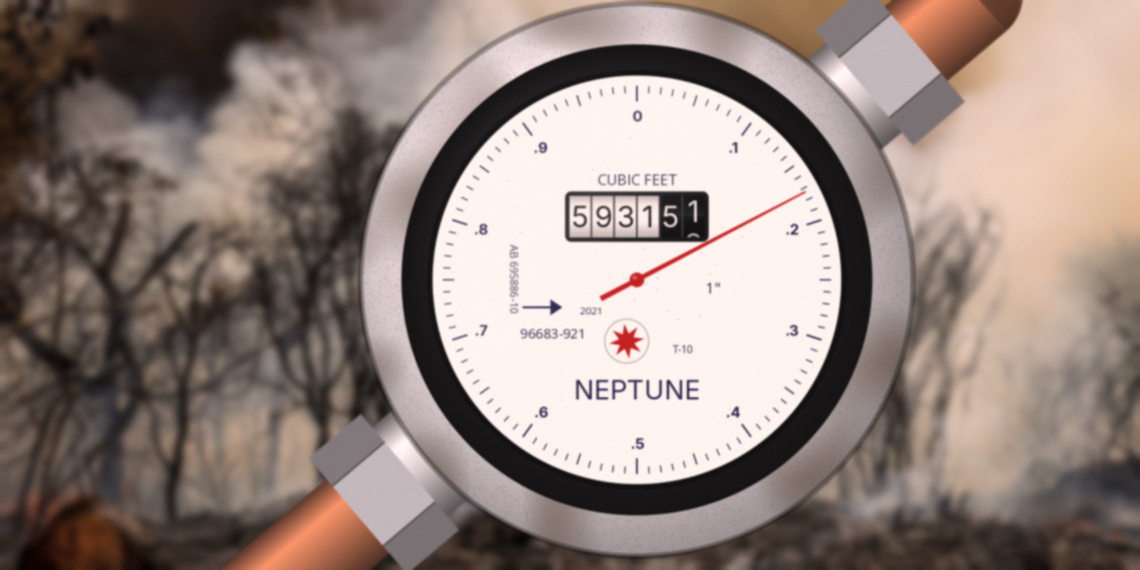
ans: 593151.17; ft³
